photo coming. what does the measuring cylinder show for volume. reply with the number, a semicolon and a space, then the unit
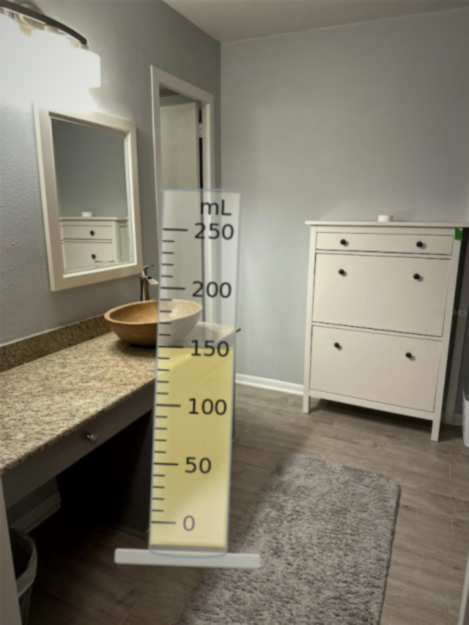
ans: 150; mL
